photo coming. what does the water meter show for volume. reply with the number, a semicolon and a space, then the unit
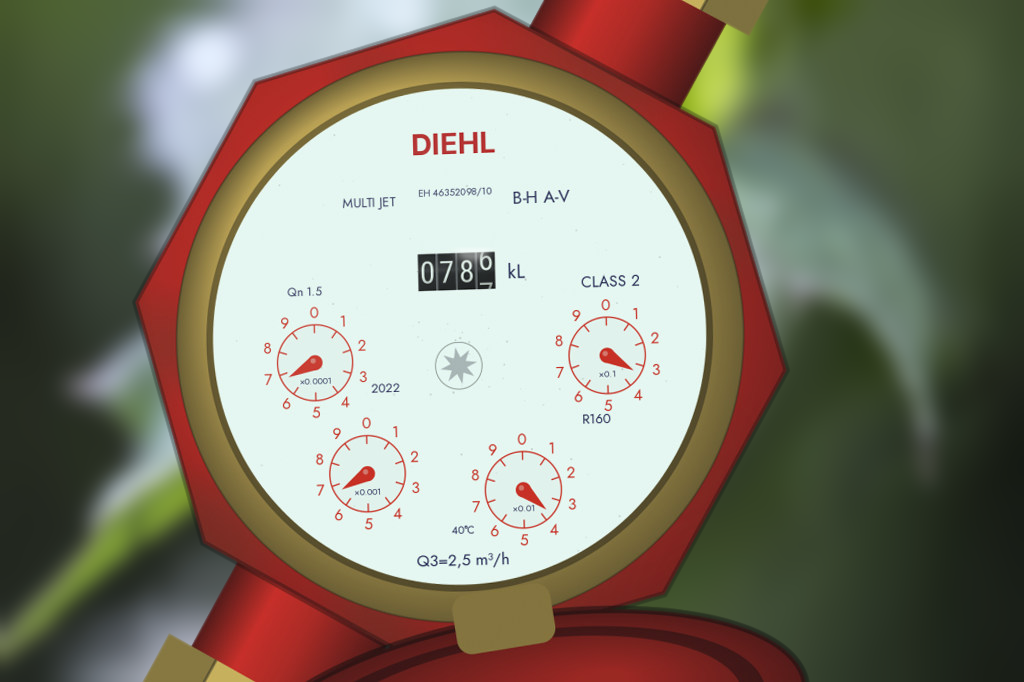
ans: 786.3366; kL
